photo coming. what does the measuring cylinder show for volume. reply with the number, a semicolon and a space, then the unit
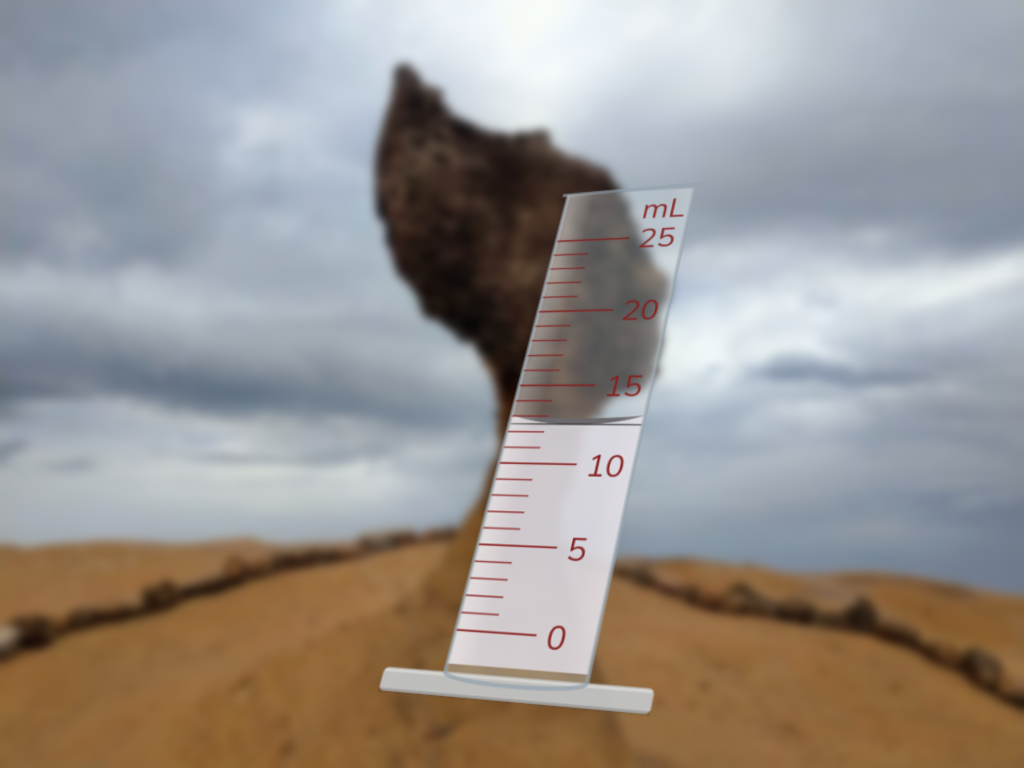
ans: 12.5; mL
